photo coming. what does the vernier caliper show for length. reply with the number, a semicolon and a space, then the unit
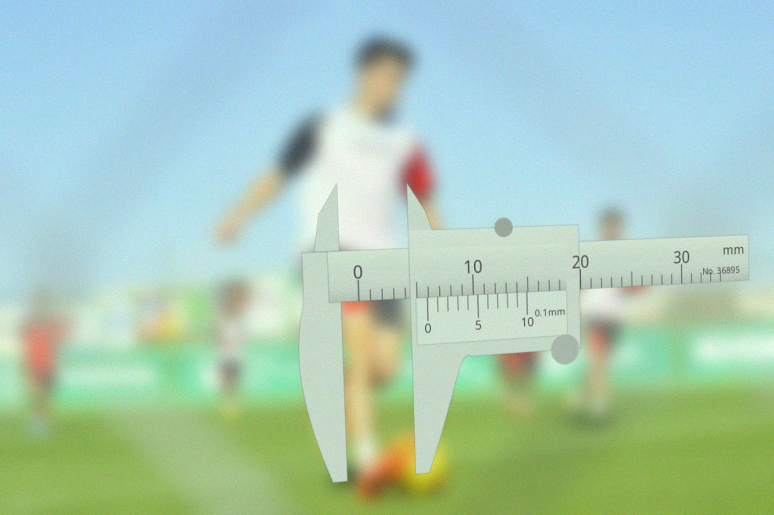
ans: 5.9; mm
